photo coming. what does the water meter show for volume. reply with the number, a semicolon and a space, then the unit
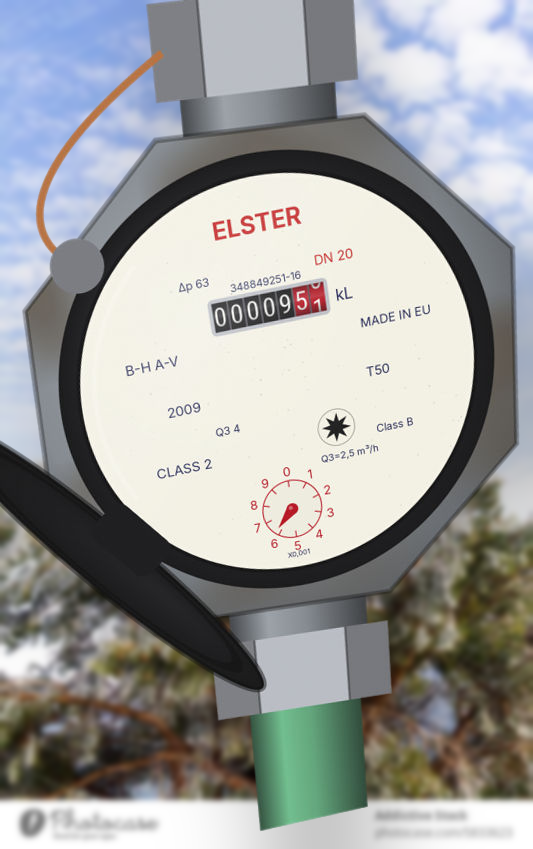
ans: 9.506; kL
